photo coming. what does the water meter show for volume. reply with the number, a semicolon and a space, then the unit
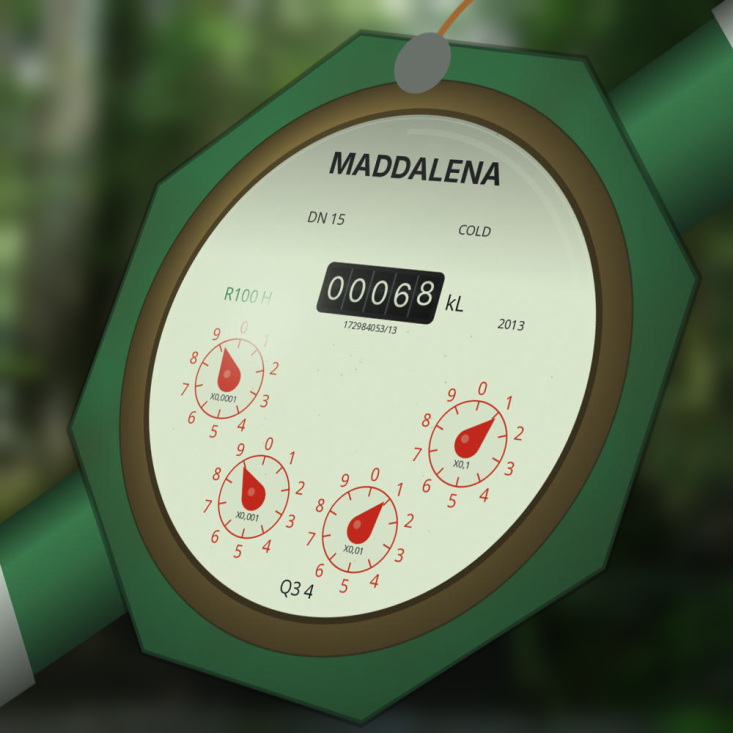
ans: 68.1089; kL
